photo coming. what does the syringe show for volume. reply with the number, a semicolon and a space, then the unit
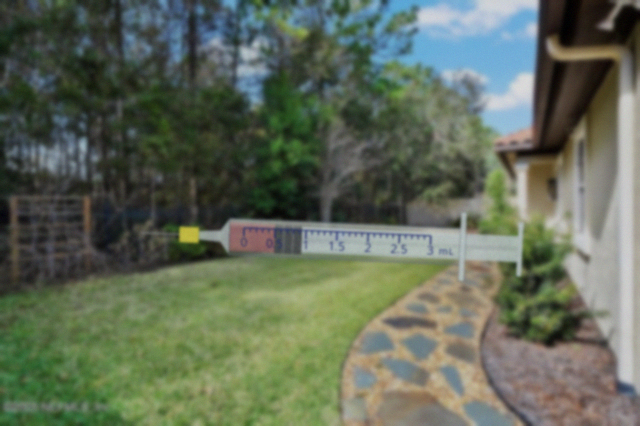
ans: 0.5; mL
